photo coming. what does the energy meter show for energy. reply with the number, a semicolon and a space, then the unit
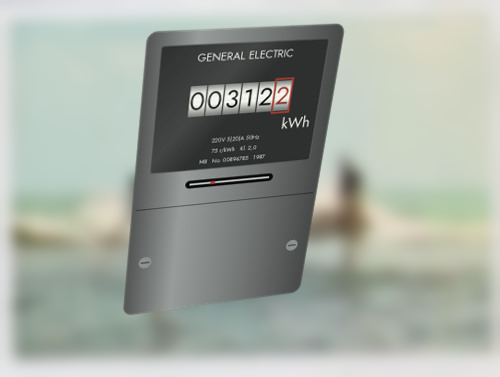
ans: 312.2; kWh
